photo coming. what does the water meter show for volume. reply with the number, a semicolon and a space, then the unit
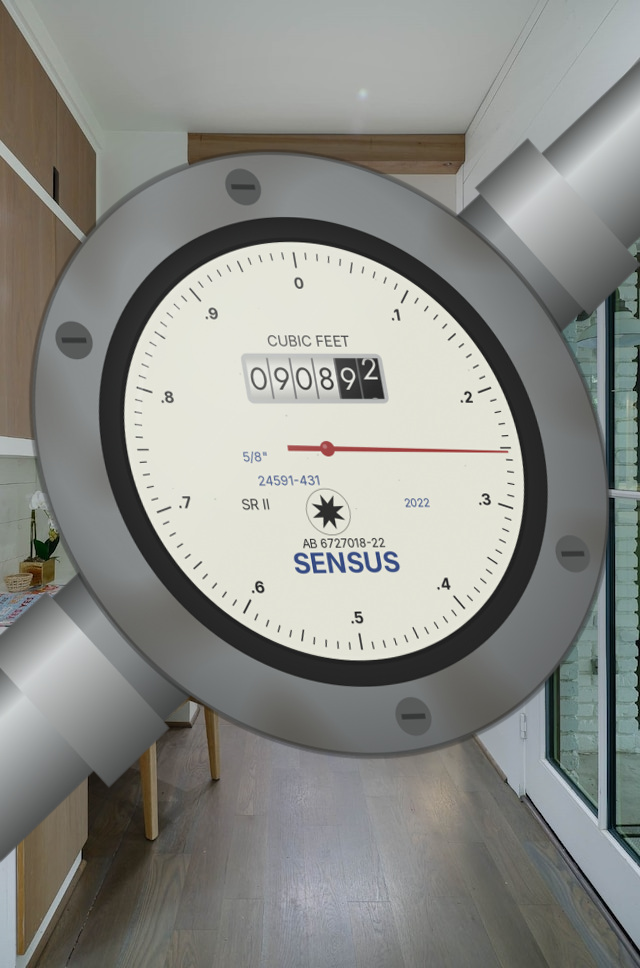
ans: 90892.25; ft³
